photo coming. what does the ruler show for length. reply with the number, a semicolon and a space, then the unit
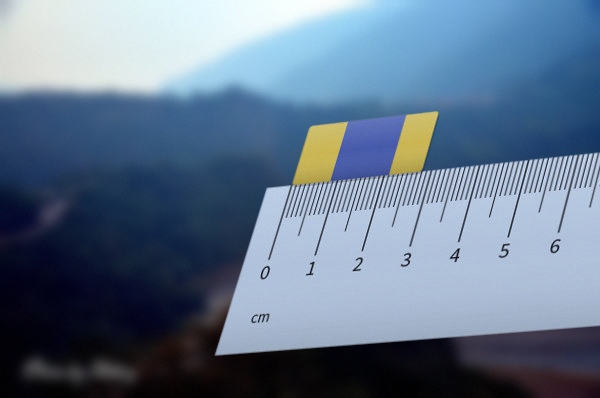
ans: 2.8; cm
